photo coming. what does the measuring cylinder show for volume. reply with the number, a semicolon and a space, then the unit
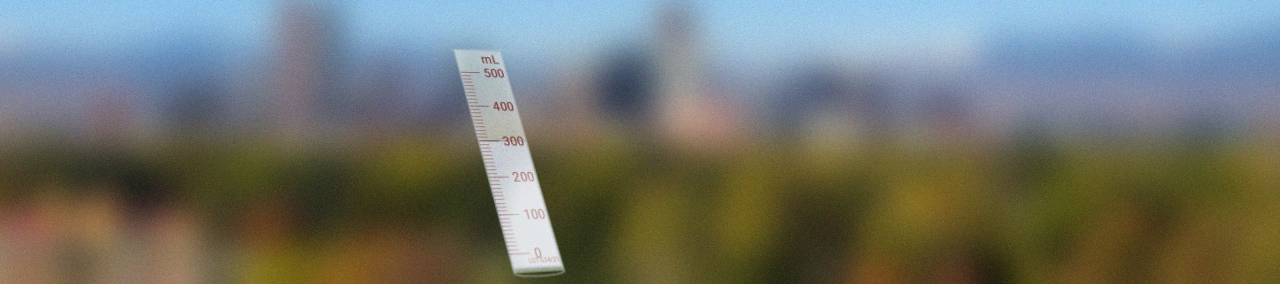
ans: 300; mL
